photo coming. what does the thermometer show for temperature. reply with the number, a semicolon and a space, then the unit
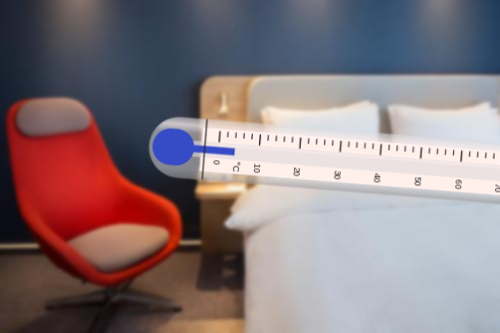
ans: 4; °C
